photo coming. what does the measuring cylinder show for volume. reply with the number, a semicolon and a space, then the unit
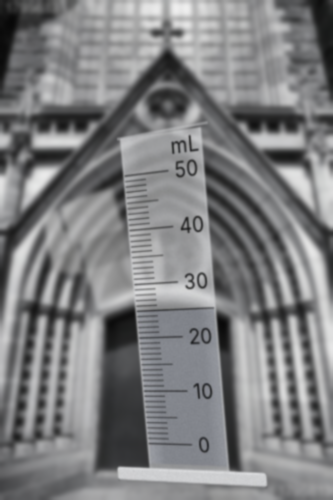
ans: 25; mL
